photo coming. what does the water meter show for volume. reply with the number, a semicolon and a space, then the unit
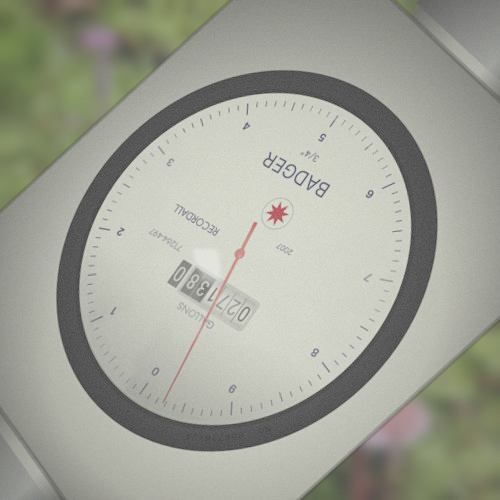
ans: 271379.7; gal
